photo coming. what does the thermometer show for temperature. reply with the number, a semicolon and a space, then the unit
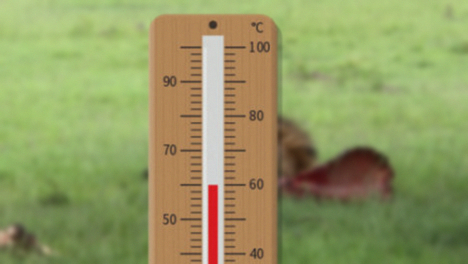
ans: 60; °C
